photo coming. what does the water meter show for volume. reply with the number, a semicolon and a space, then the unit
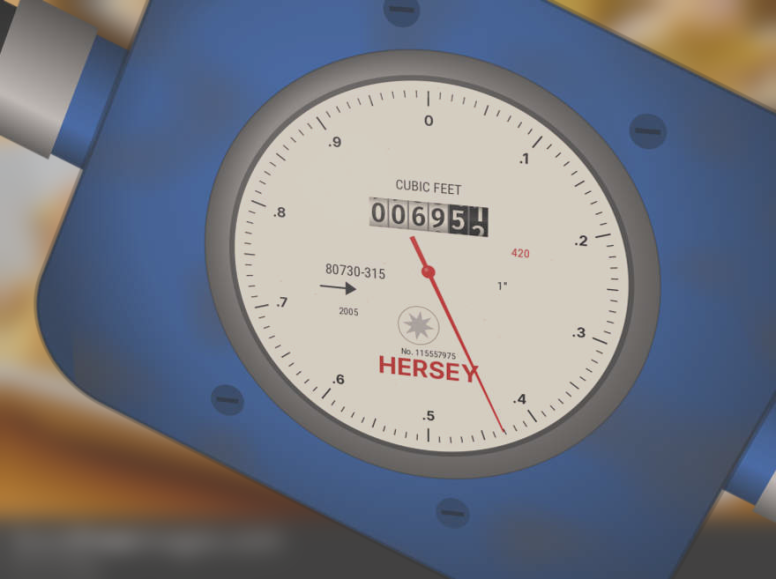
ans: 6951.43; ft³
